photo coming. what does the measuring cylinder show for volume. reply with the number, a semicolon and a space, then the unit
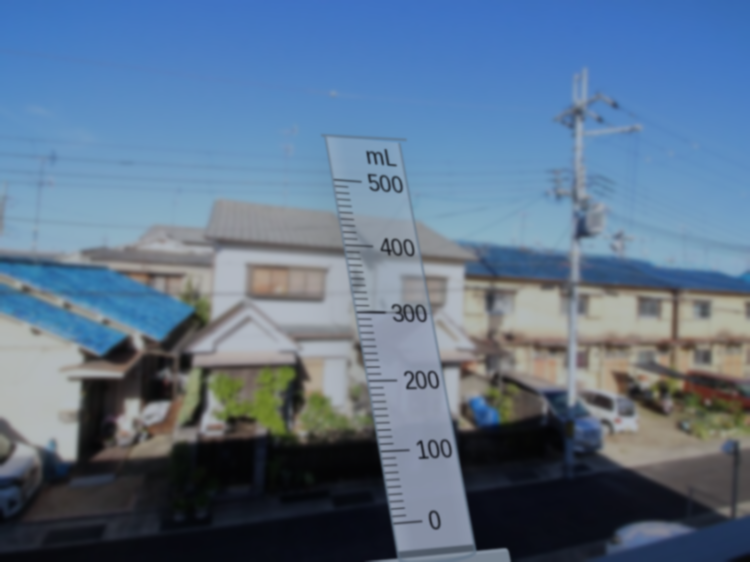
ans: 300; mL
